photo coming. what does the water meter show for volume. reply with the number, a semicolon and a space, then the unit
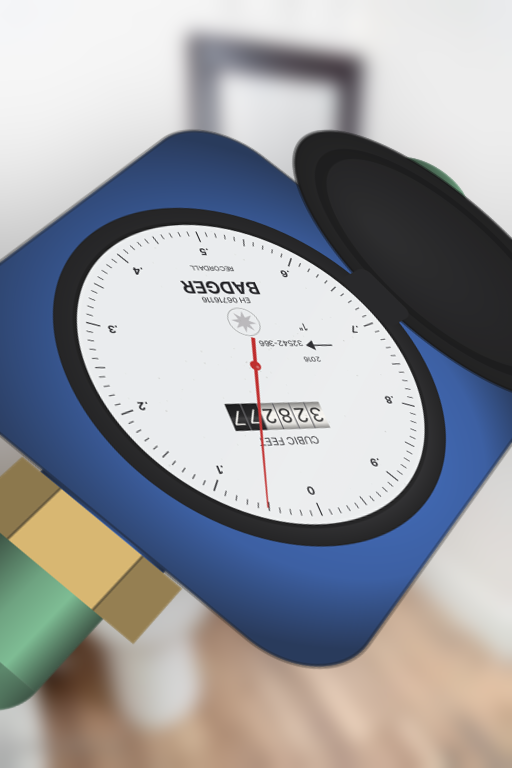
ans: 328277.05; ft³
